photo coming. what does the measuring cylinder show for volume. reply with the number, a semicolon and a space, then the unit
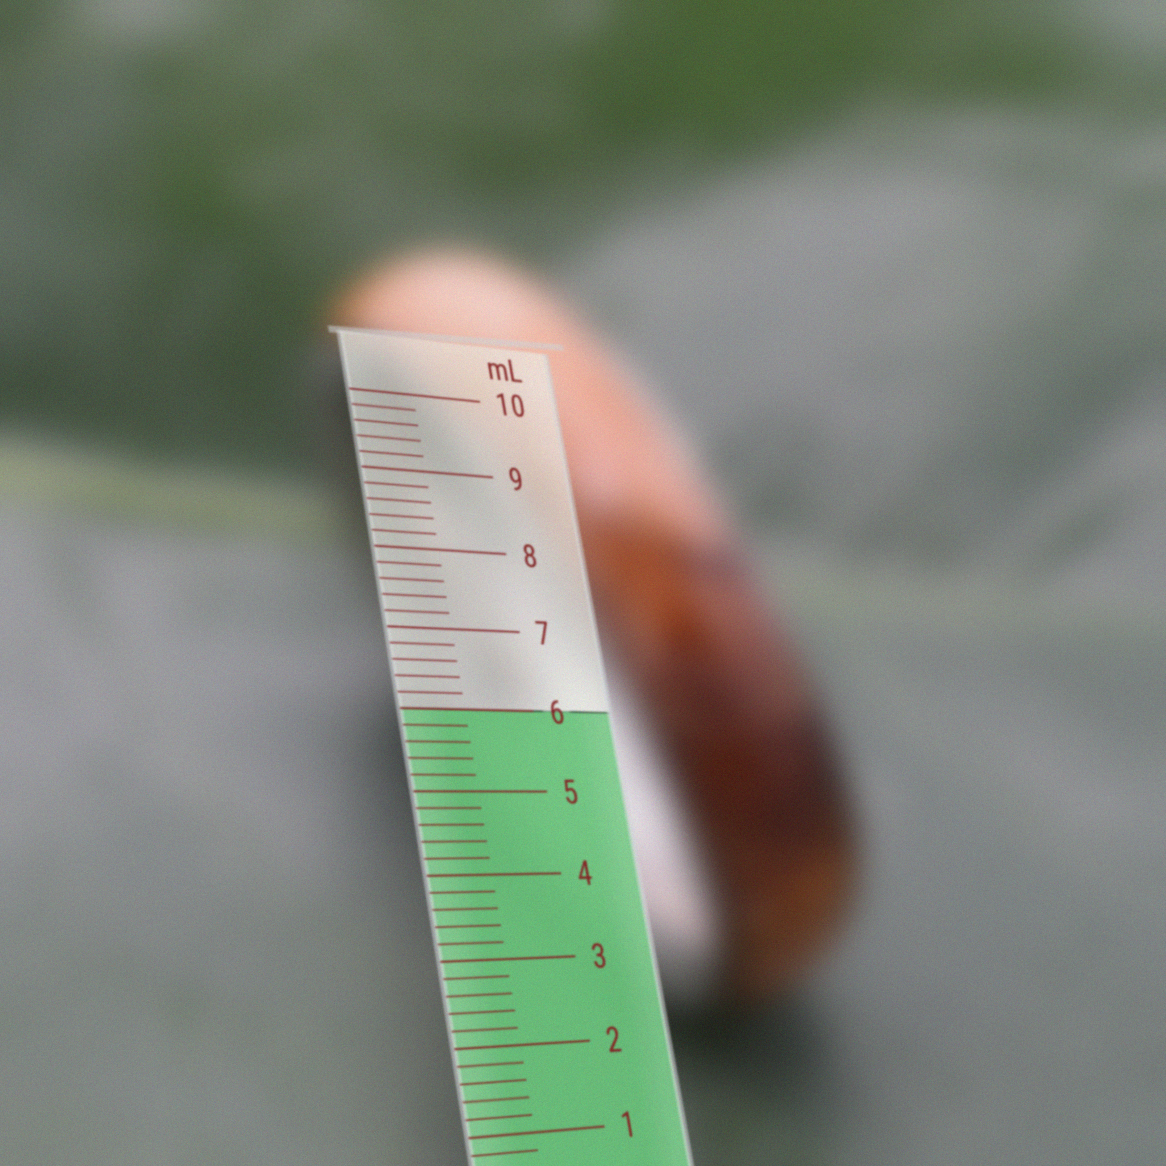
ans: 6; mL
